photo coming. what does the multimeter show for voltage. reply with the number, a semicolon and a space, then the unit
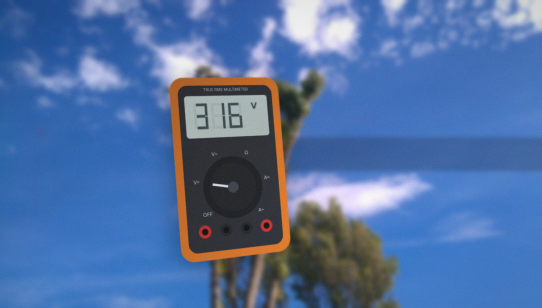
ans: 316; V
